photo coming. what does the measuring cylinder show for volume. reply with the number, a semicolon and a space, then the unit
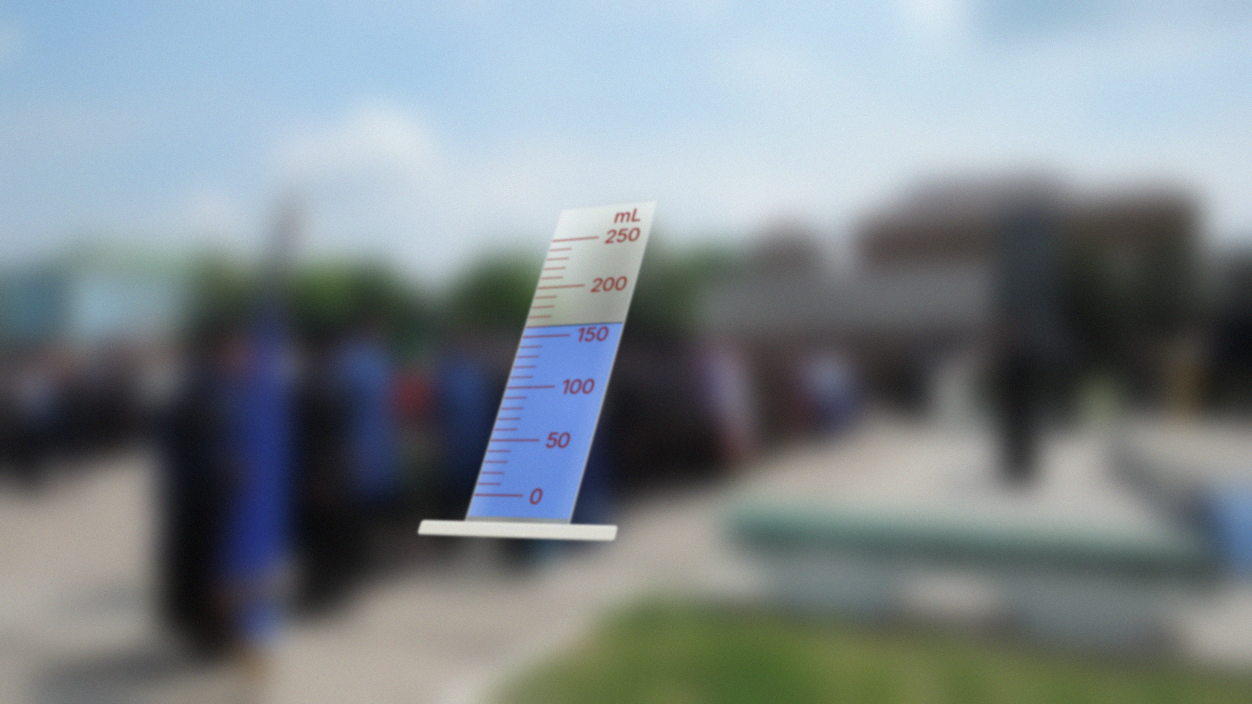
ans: 160; mL
